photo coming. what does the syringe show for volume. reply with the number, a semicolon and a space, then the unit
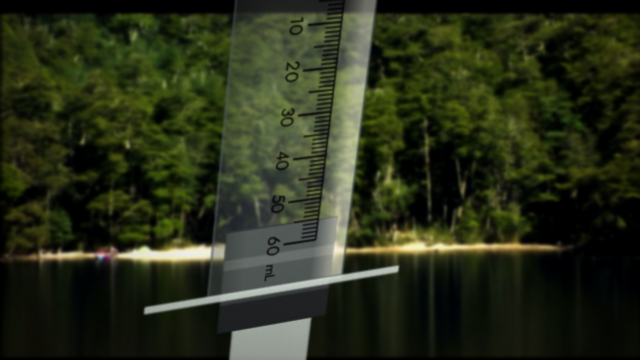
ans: 55; mL
